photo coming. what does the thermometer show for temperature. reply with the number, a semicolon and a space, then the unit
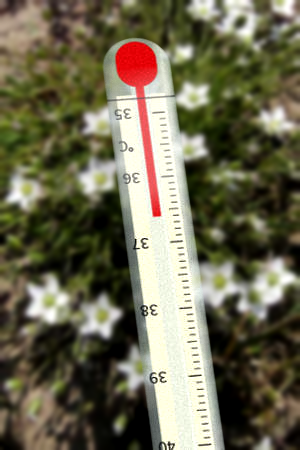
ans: 36.6; °C
